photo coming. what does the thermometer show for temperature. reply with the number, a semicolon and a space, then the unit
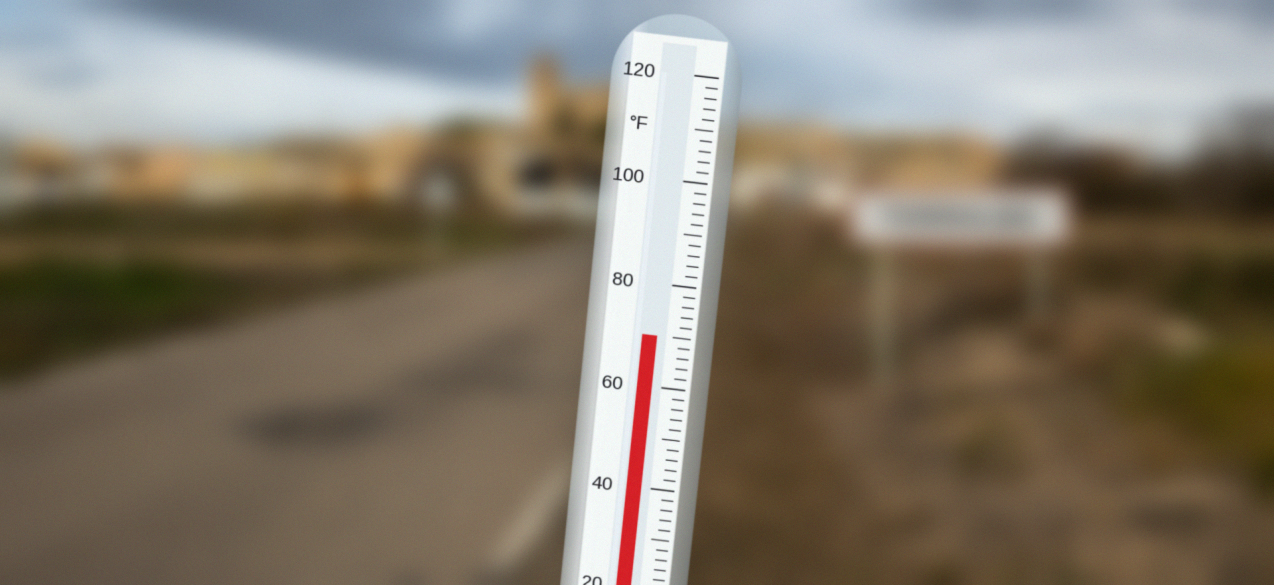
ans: 70; °F
